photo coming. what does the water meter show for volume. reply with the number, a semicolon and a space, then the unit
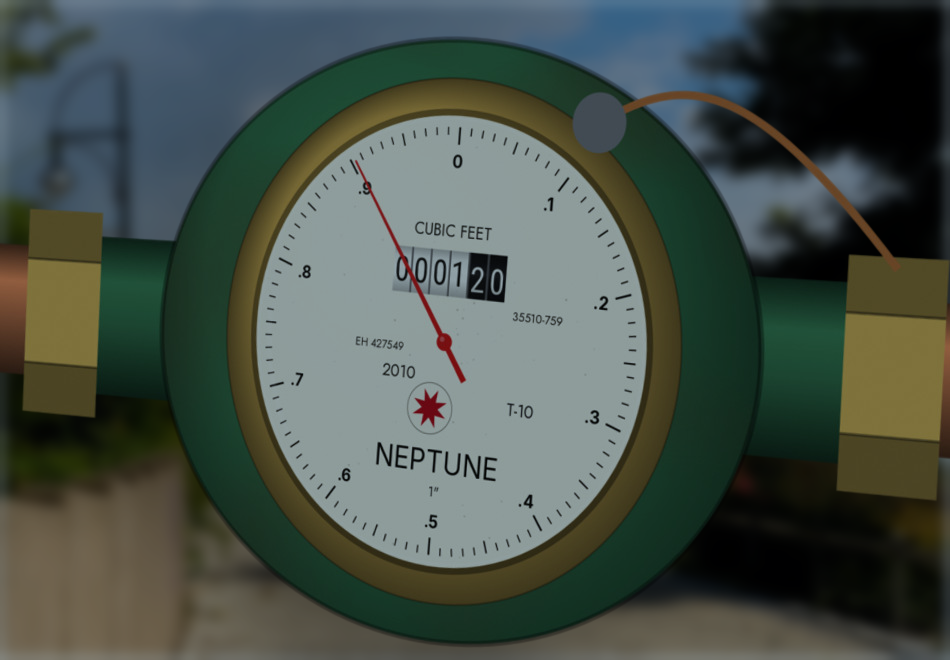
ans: 119.90; ft³
